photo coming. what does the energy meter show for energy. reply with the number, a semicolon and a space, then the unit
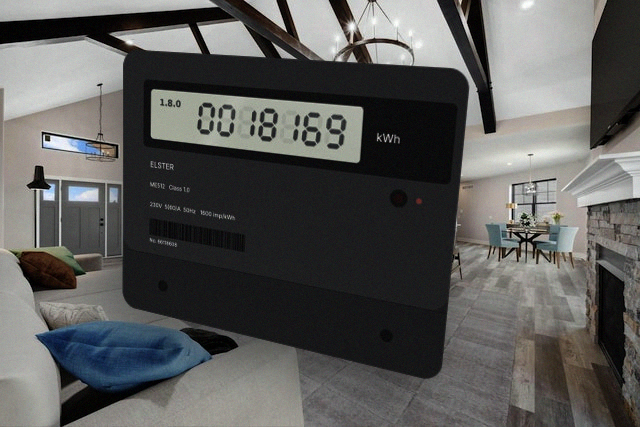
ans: 18169; kWh
